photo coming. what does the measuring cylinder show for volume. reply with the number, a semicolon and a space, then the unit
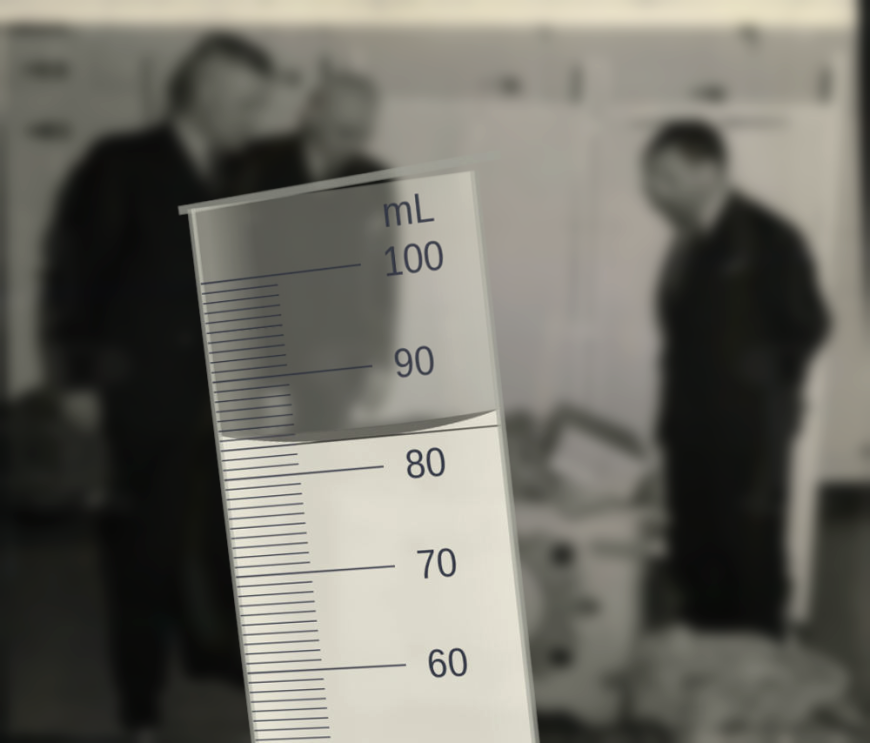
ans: 83; mL
